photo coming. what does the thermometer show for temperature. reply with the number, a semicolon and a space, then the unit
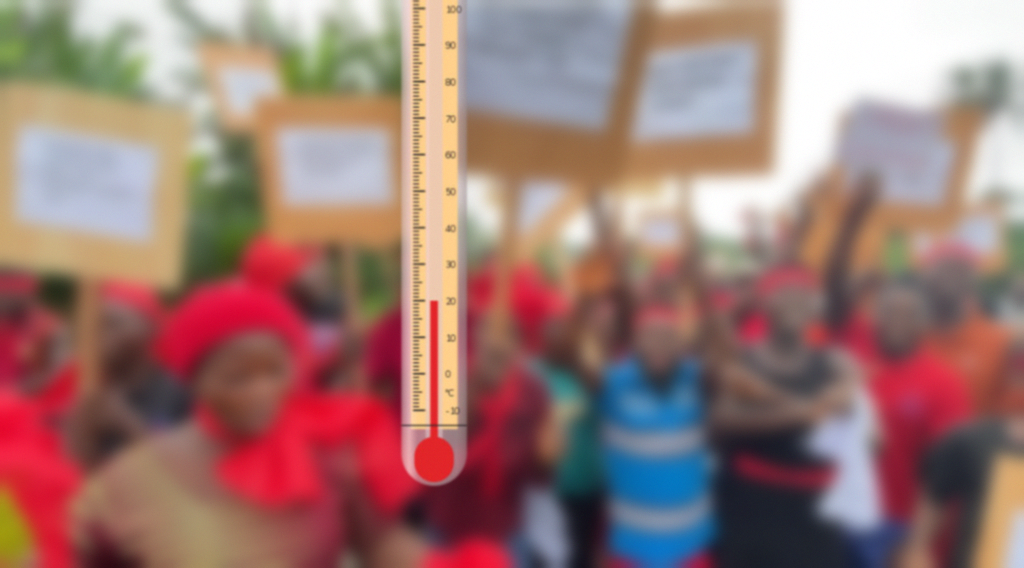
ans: 20; °C
